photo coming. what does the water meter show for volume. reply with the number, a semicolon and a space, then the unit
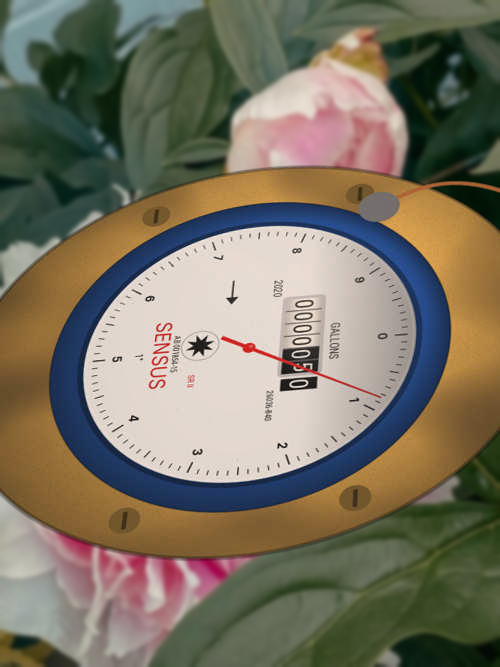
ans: 50.8; gal
